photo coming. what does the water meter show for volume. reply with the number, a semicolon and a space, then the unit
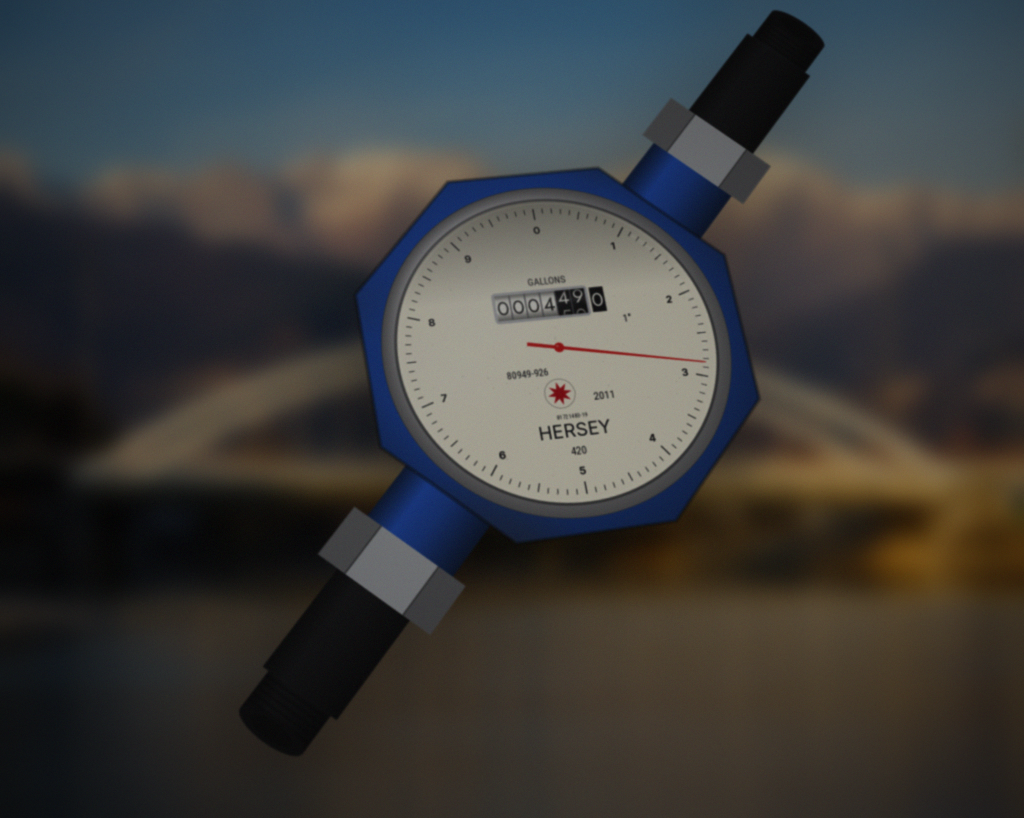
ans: 4492.8; gal
